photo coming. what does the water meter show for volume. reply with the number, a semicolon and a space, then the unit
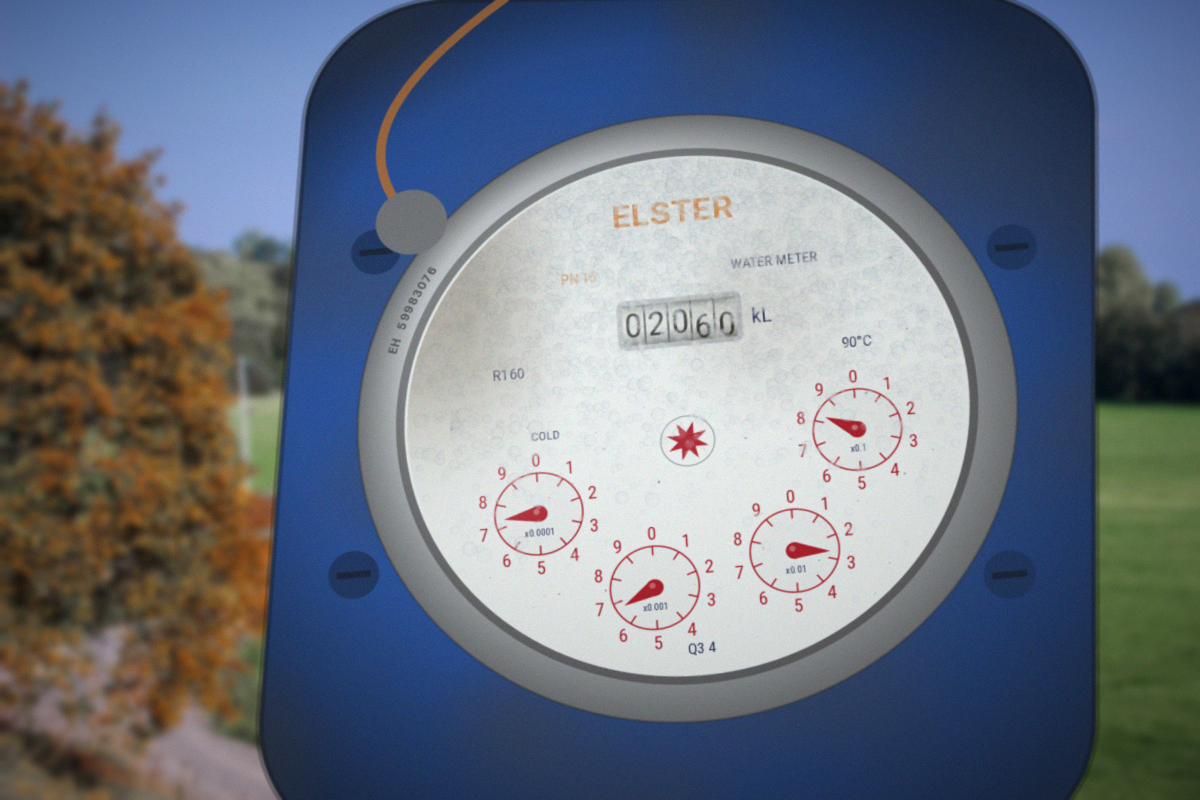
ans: 2059.8267; kL
